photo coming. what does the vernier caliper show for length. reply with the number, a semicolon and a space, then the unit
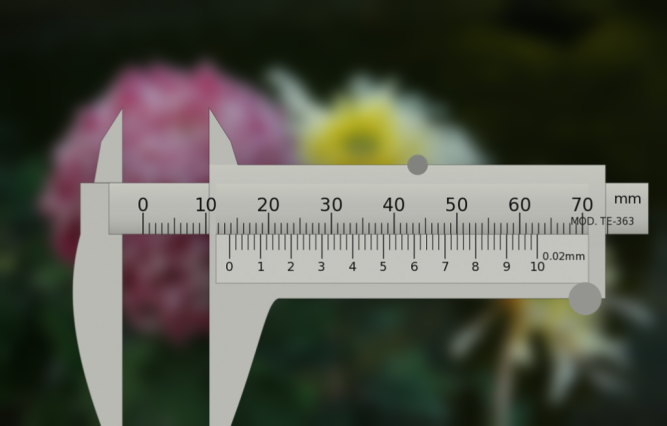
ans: 13.8; mm
